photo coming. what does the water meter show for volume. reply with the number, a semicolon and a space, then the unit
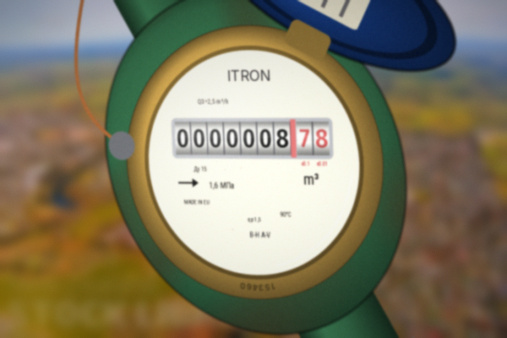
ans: 8.78; m³
